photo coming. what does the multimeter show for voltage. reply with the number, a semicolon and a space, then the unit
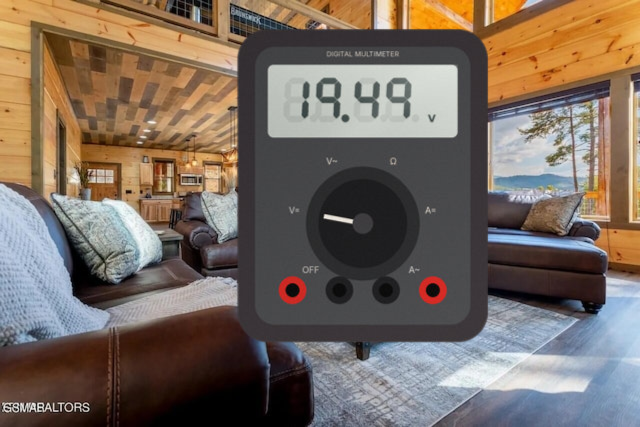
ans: 19.49; V
